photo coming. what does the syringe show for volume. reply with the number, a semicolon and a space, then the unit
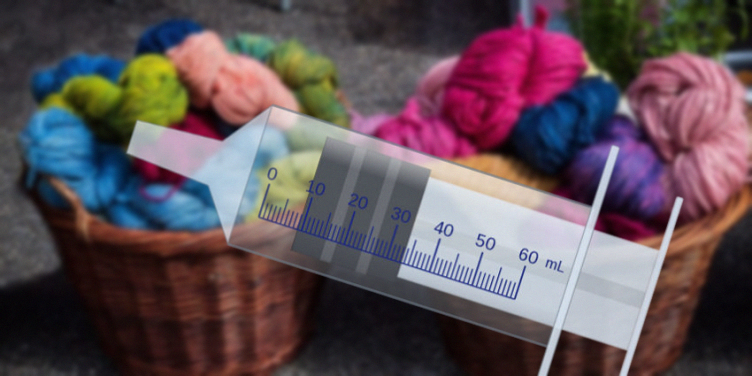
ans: 9; mL
